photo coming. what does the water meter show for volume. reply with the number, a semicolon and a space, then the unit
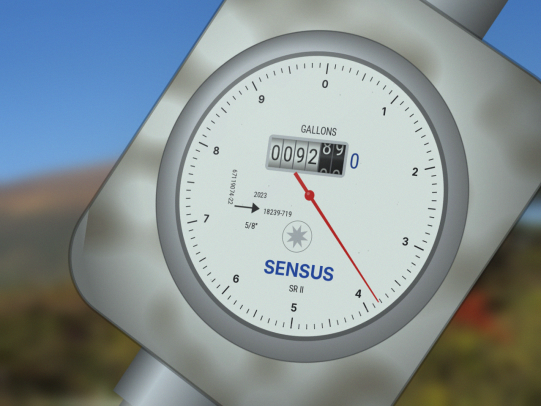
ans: 92893.8; gal
